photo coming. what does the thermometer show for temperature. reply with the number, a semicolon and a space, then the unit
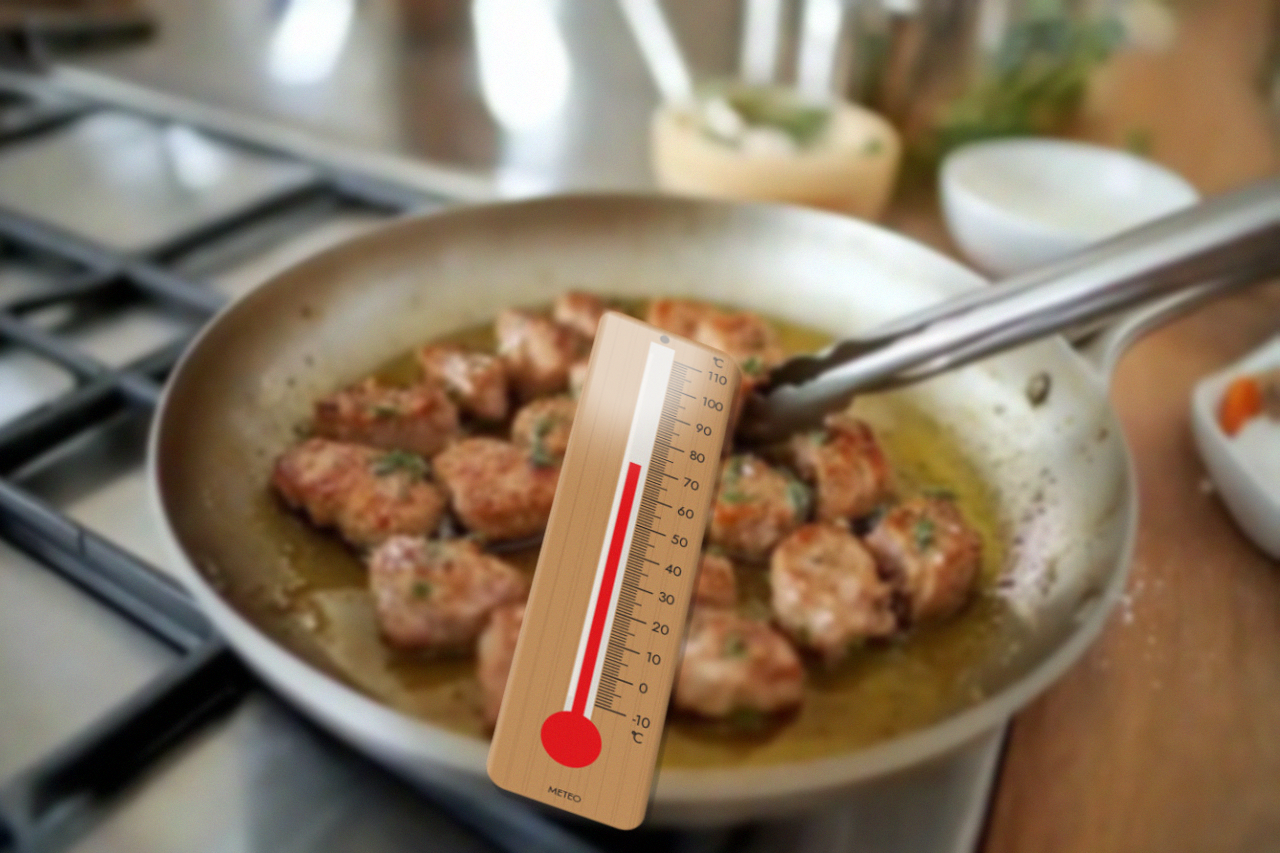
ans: 70; °C
